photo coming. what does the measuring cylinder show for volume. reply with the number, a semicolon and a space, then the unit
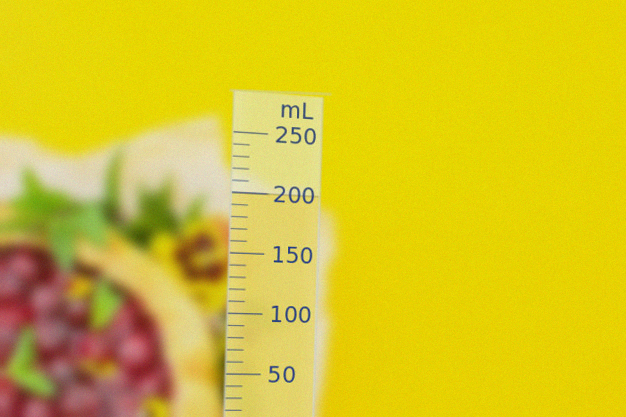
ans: 200; mL
